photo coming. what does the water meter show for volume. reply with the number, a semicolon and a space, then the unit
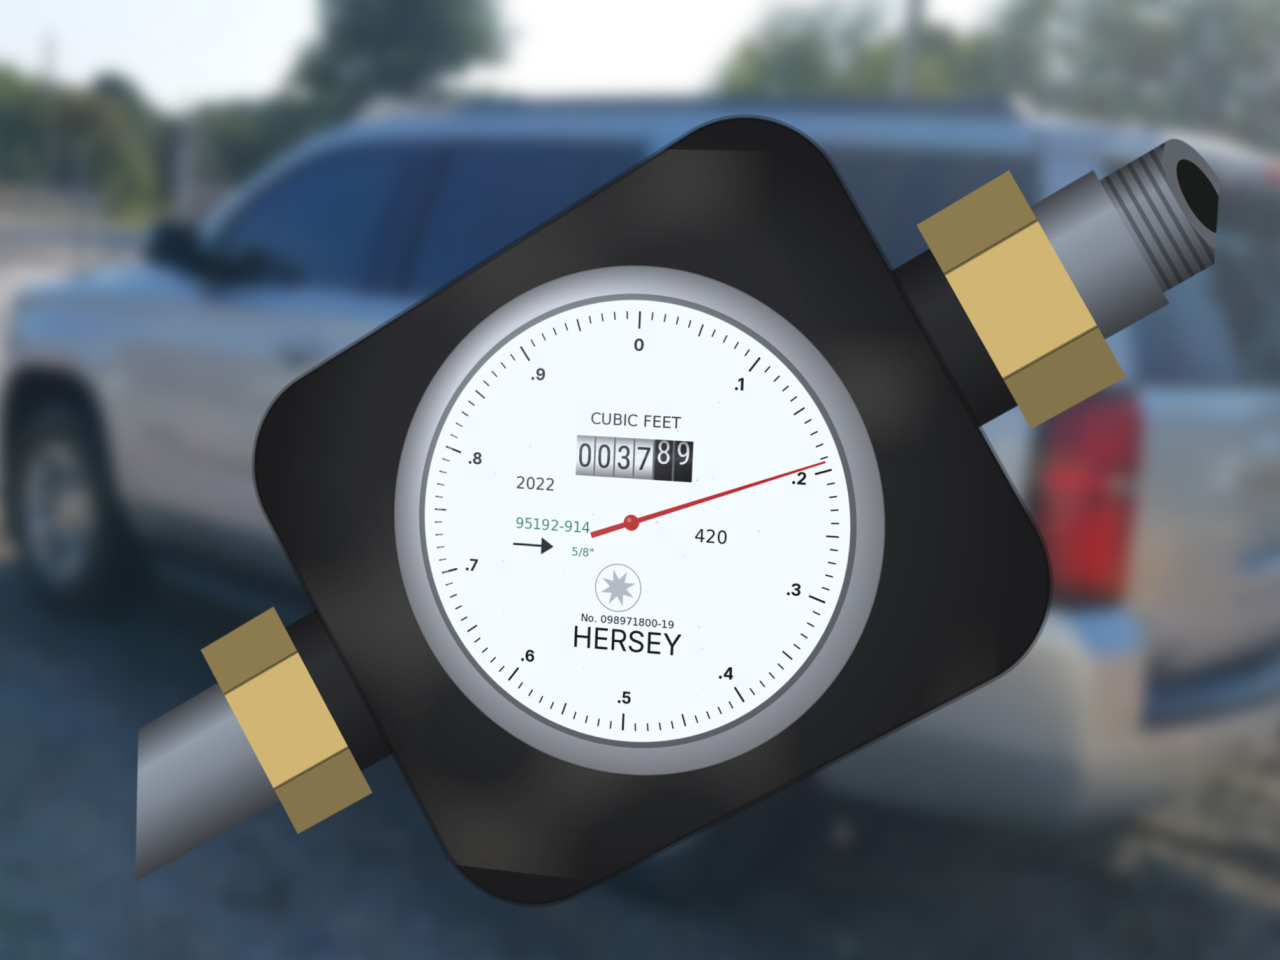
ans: 3789.19; ft³
